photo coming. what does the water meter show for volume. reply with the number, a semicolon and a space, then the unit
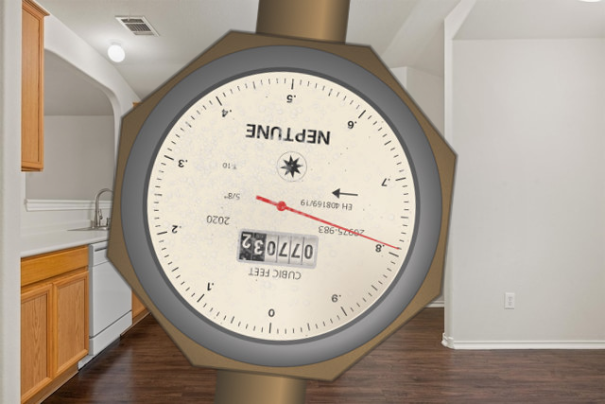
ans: 77031.79; ft³
